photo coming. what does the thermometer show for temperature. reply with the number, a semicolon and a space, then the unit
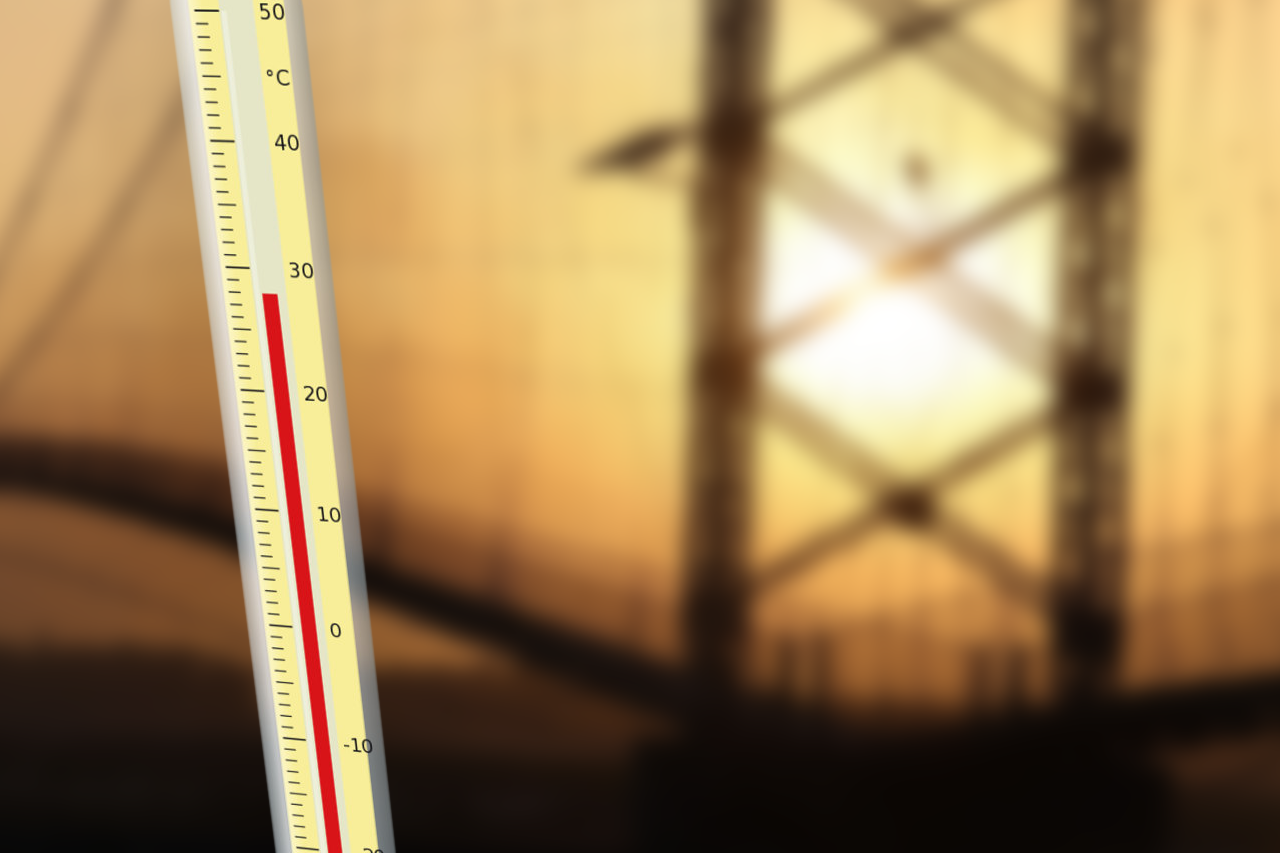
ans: 28; °C
